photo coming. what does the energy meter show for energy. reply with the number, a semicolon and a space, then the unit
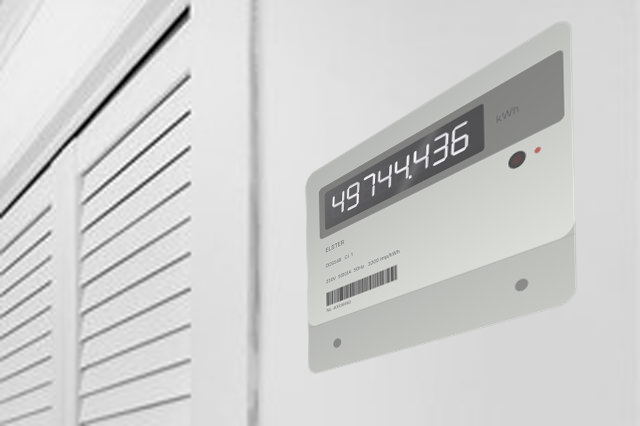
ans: 49744.436; kWh
